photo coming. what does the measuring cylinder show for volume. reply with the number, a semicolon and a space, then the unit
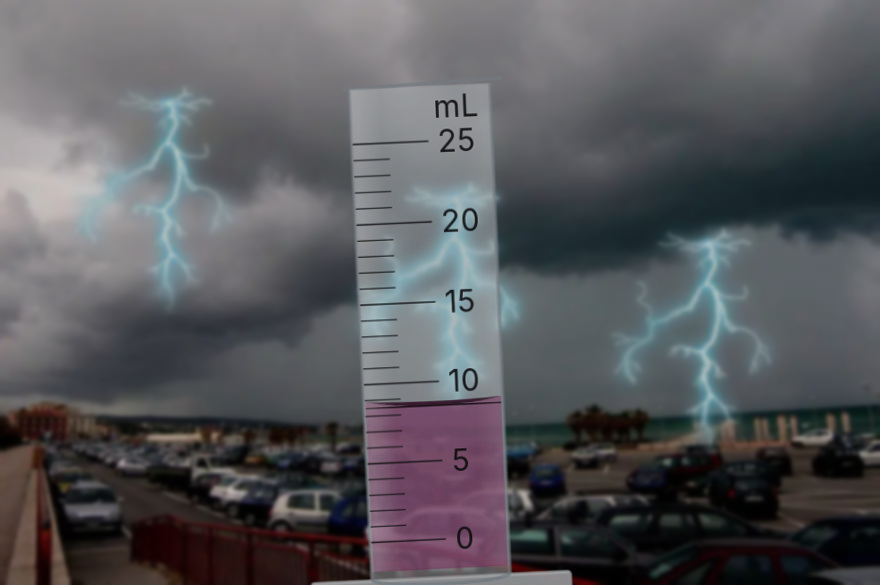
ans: 8.5; mL
